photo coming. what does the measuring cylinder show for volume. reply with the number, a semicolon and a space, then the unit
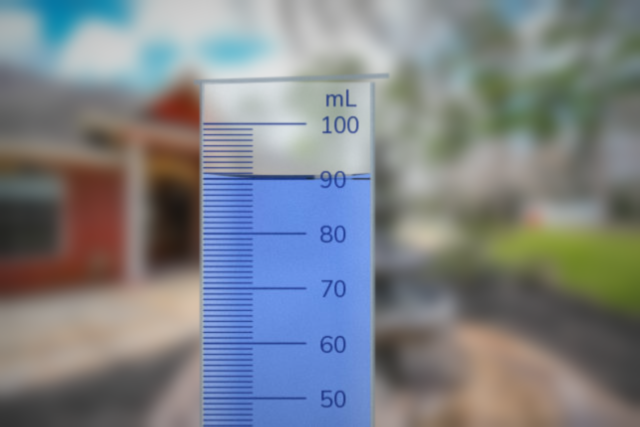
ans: 90; mL
